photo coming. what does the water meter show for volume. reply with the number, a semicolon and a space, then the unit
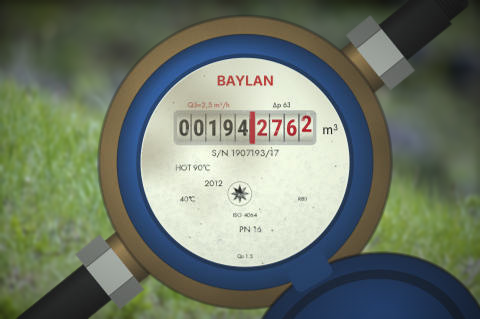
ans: 194.2762; m³
